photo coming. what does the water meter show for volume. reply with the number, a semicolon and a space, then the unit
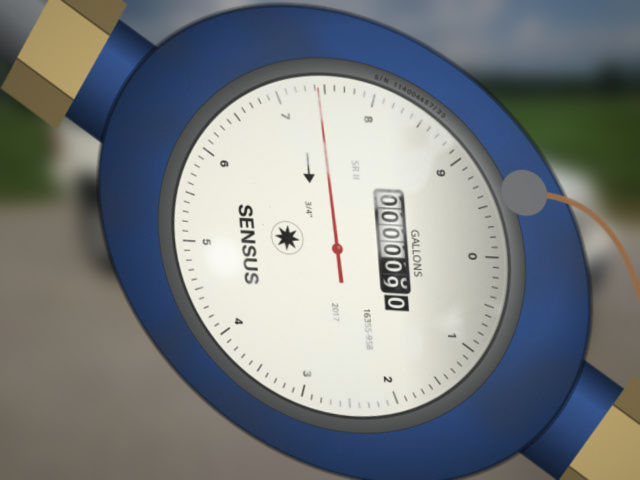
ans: 87.4; gal
